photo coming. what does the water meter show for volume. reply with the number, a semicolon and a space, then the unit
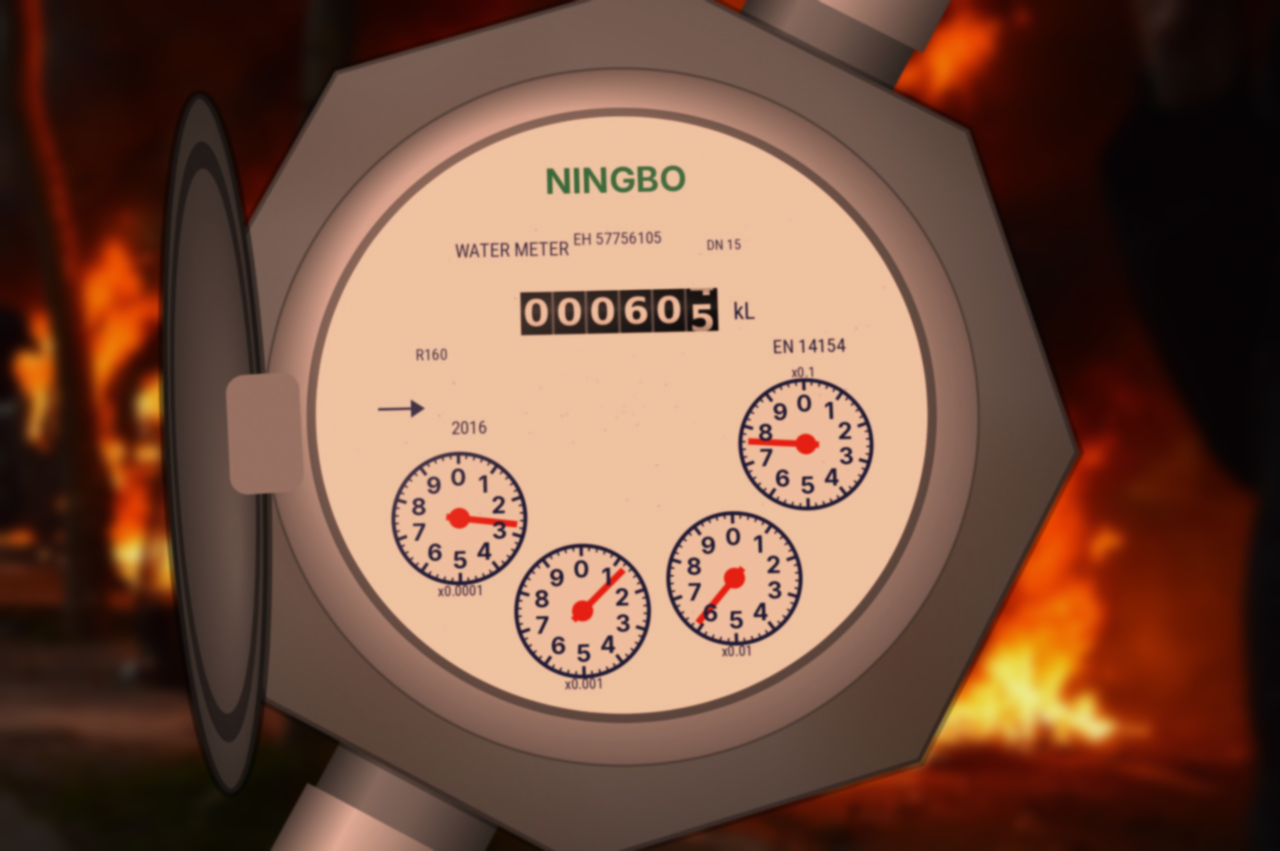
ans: 604.7612; kL
